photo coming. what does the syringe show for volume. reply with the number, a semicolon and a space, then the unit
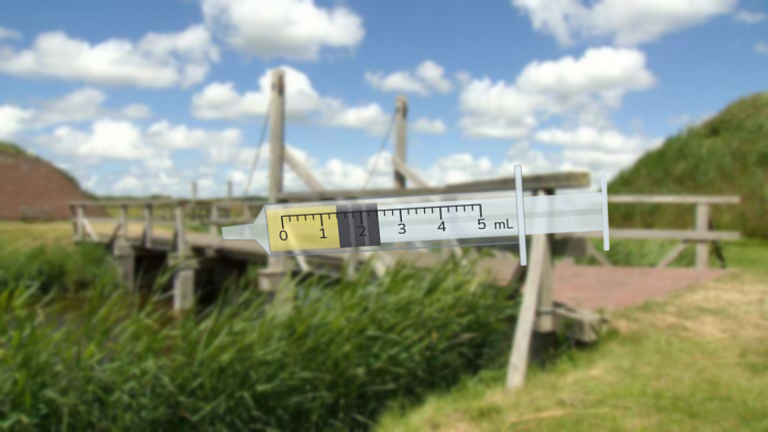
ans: 1.4; mL
